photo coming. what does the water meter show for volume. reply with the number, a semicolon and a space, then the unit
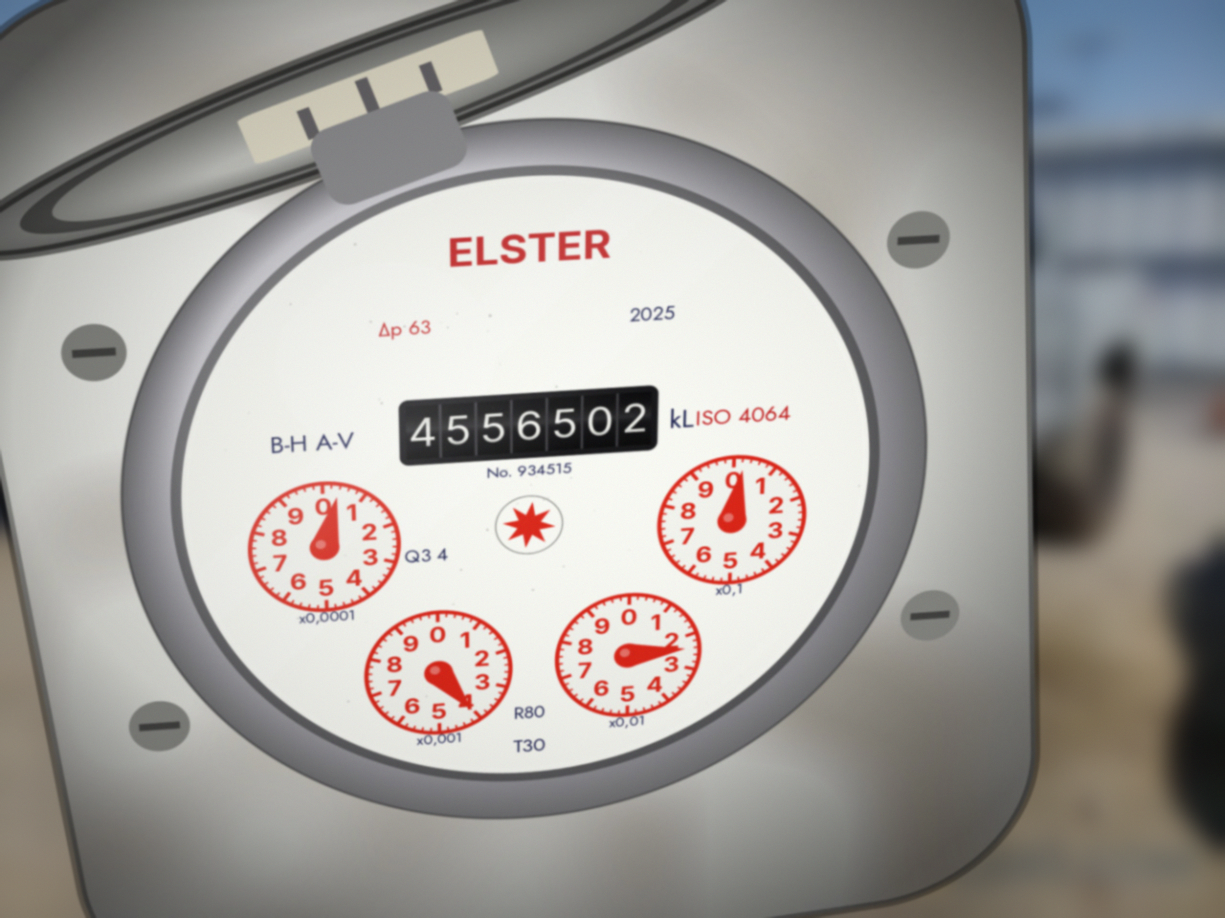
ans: 4556502.0240; kL
